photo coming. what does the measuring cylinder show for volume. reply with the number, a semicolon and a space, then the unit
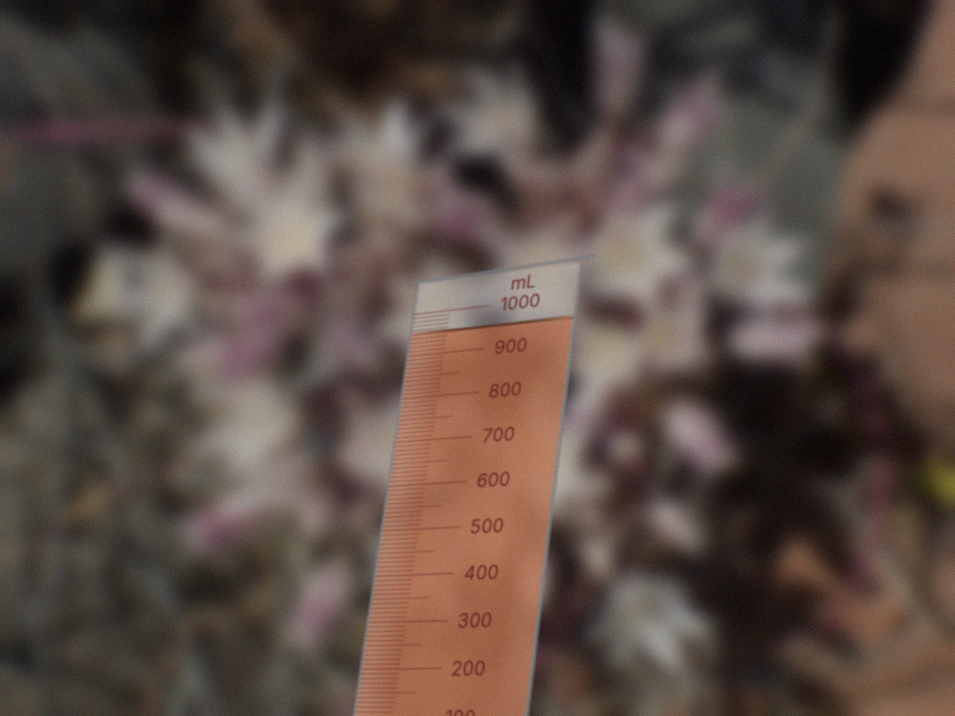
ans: 950; mL
